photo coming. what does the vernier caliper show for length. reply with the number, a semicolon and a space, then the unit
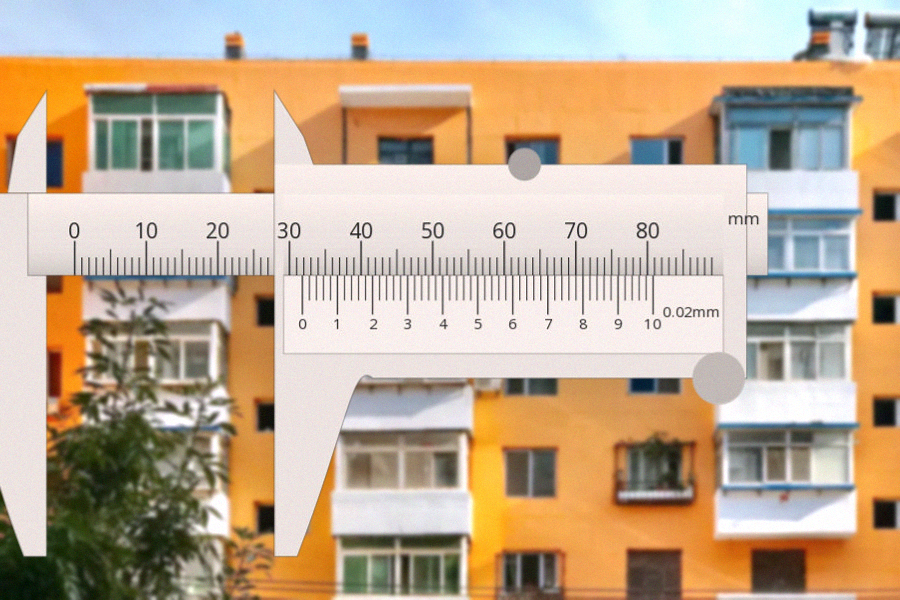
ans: 31.8; mm
